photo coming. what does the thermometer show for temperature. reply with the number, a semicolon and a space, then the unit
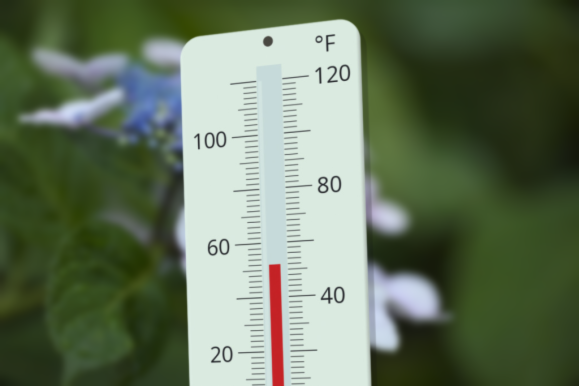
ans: 52; °F
